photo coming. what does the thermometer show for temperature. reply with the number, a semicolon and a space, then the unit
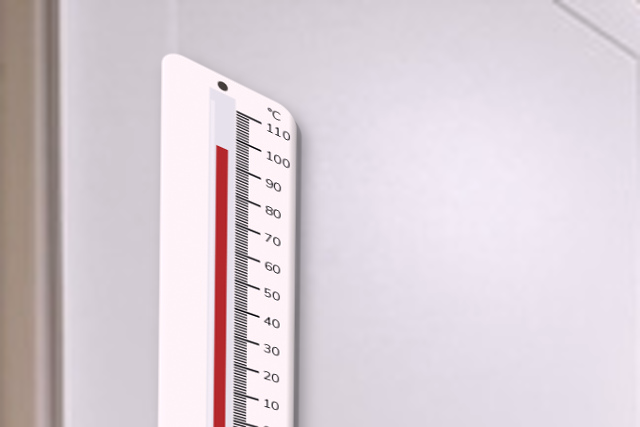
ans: 95; °C
